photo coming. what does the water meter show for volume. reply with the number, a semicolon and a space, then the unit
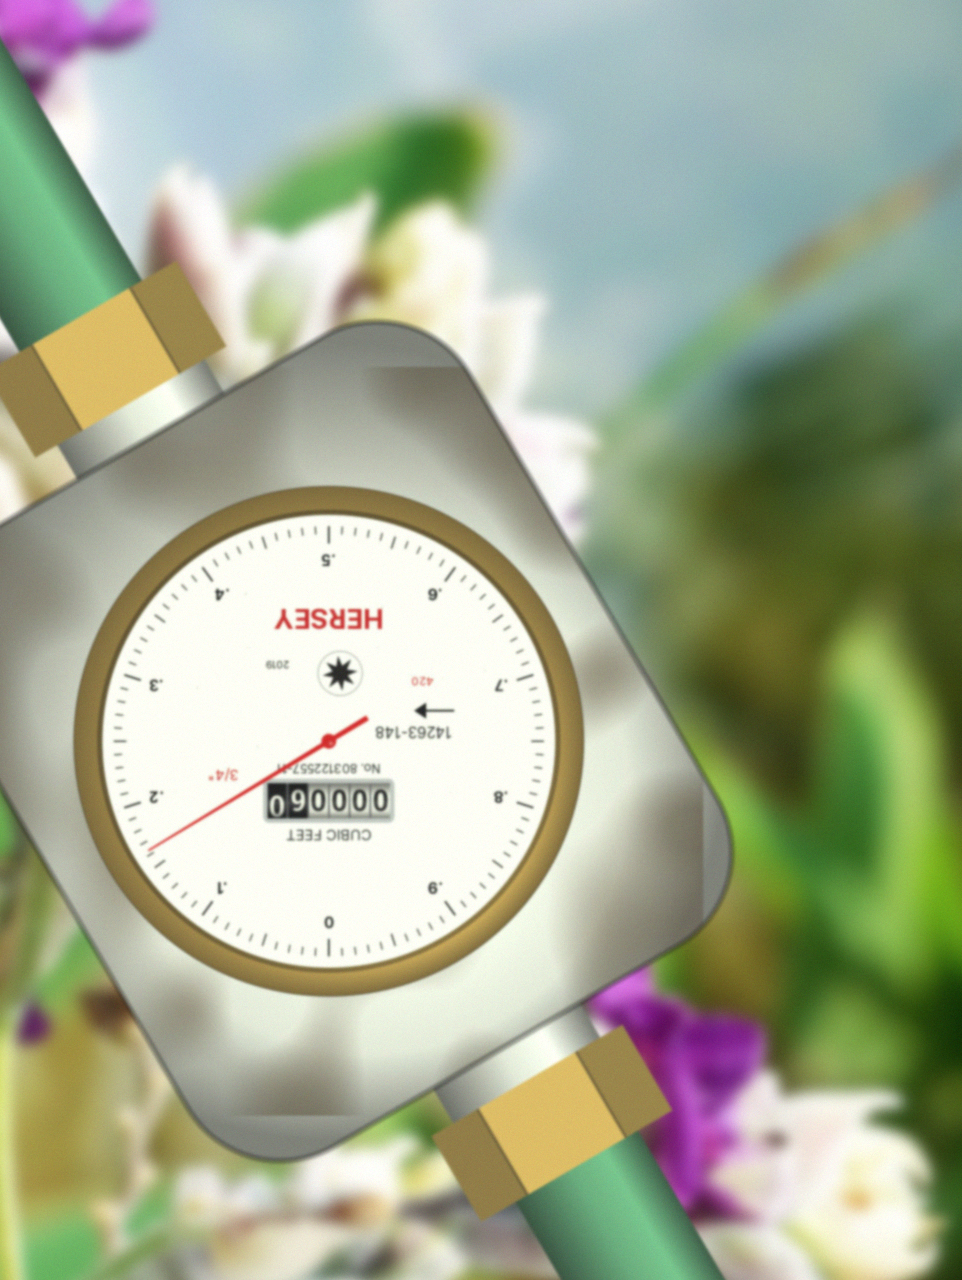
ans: 60.16; ft³
